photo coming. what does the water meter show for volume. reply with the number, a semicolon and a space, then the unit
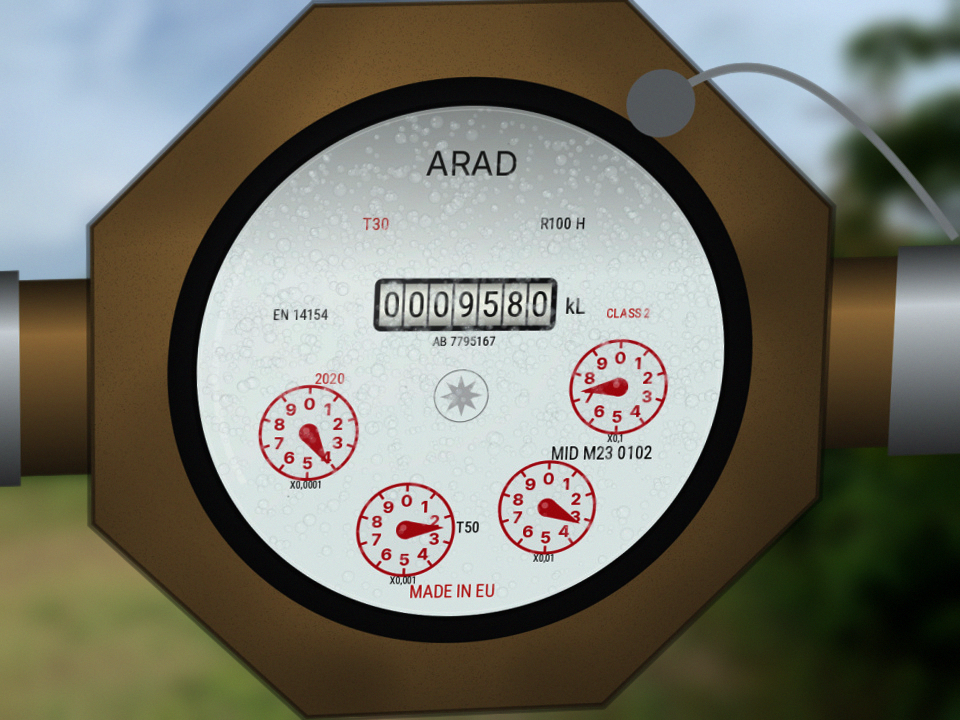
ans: 9580.7324; kL
